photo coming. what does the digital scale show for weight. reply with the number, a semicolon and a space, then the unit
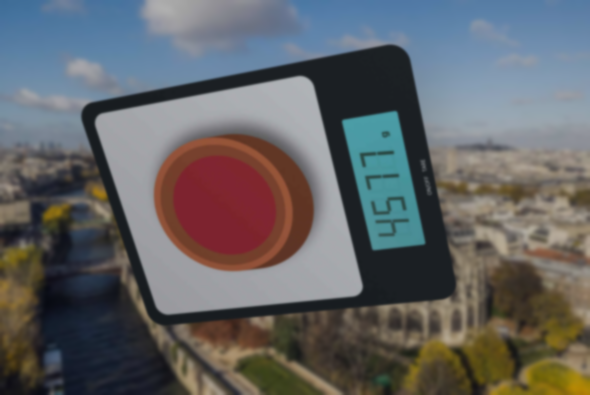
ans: 4577; g
